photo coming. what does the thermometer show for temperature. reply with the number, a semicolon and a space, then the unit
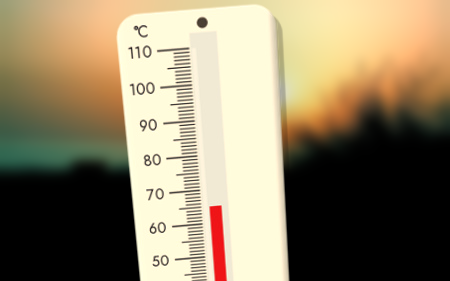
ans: 65; °C
